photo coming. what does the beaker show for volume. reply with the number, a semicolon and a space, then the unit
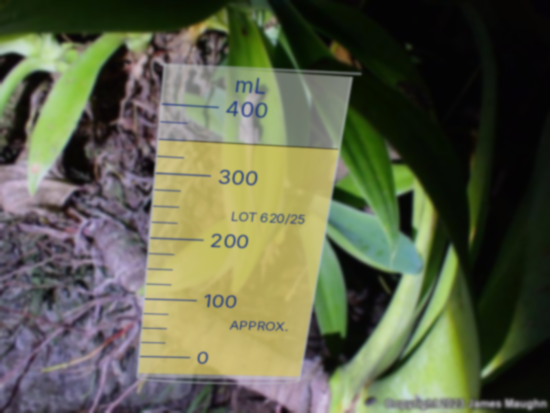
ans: 350; mL
